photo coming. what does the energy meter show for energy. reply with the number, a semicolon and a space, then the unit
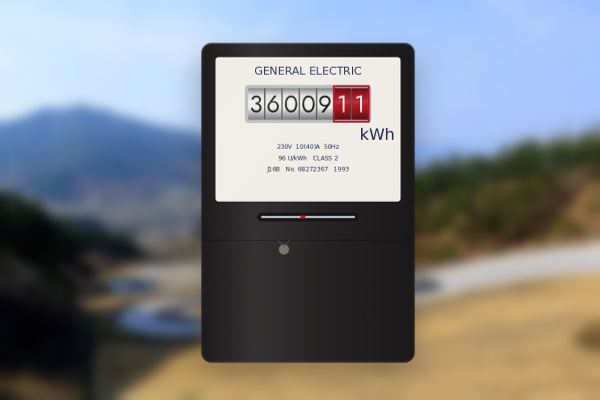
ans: 36009.11; kWh
